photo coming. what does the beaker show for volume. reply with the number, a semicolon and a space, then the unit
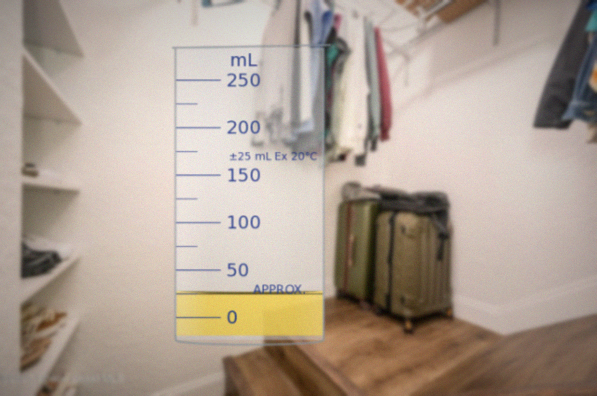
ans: 25; mL
